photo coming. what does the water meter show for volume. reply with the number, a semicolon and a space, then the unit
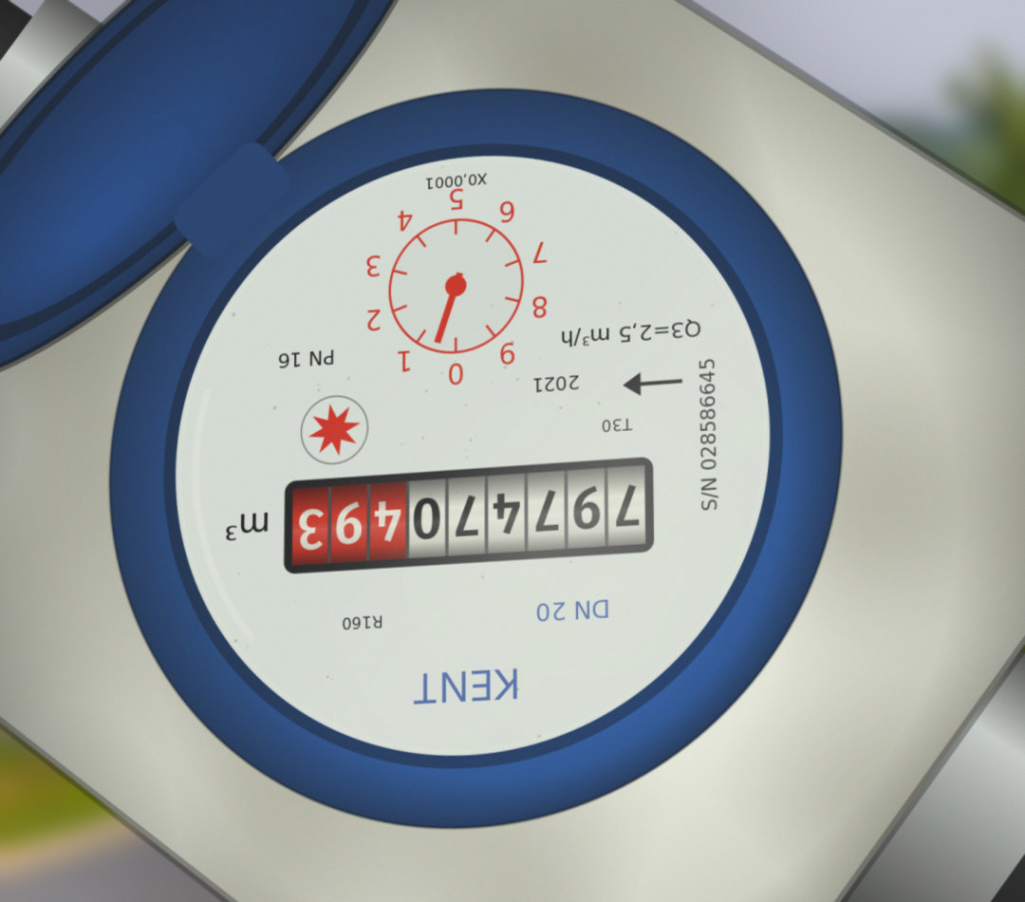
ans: 797470.4930; m³
